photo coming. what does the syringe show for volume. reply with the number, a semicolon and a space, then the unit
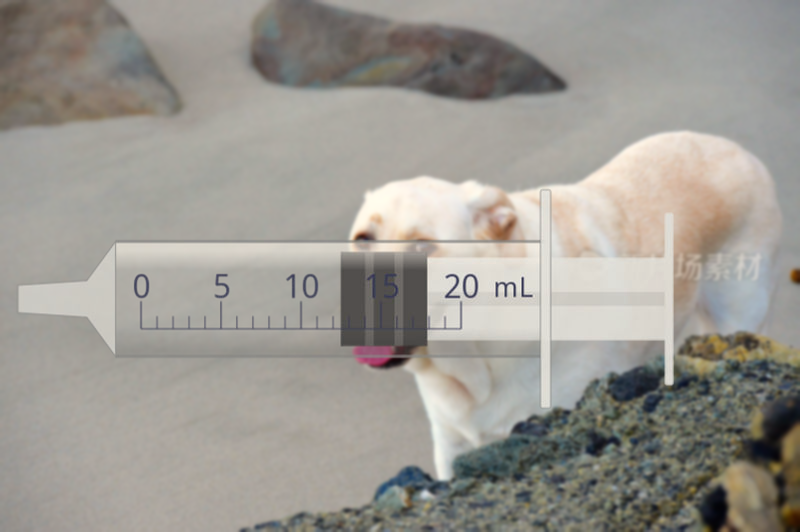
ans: 12.5; mL
